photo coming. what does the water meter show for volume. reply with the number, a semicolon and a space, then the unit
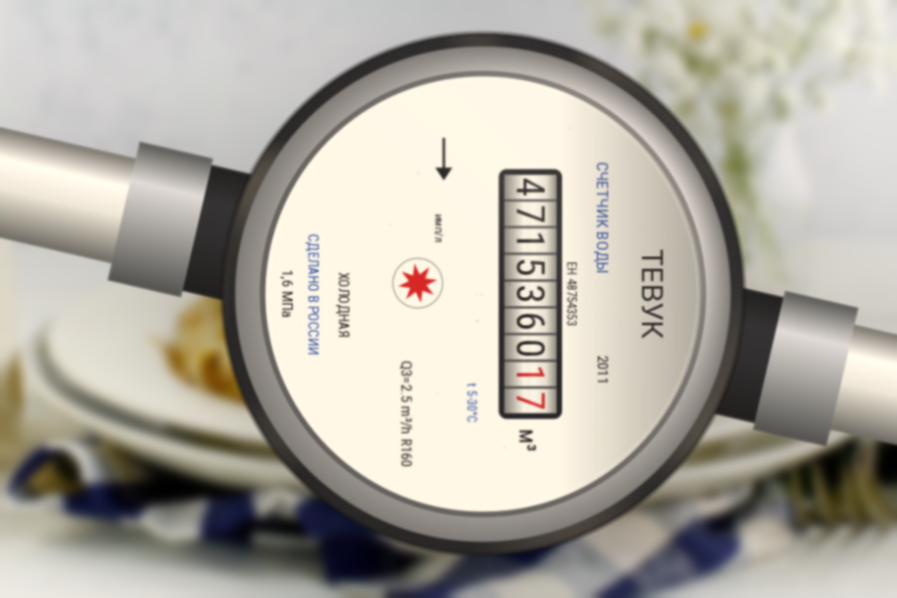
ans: 4715360.17; m³
